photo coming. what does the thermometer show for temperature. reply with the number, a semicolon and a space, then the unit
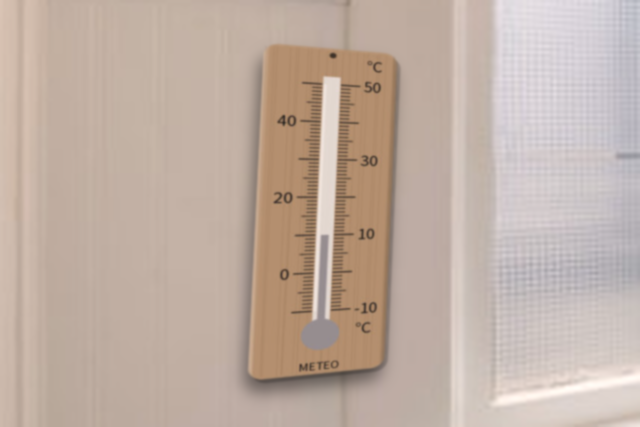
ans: 10; °C
